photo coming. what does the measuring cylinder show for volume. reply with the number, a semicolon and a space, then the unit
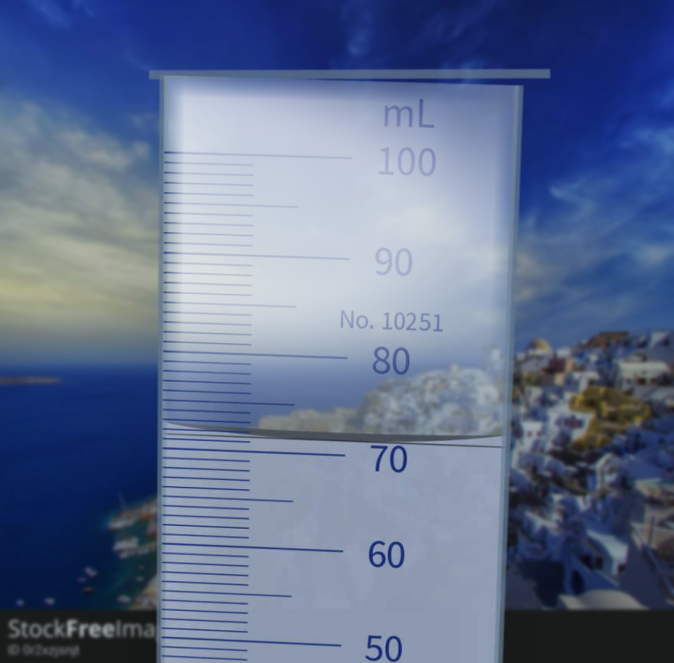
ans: 71.5; mL
